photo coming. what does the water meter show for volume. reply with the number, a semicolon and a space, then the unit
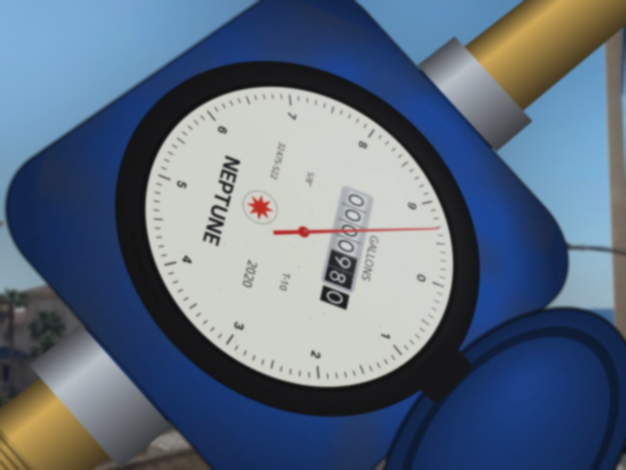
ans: 979.3; gal
